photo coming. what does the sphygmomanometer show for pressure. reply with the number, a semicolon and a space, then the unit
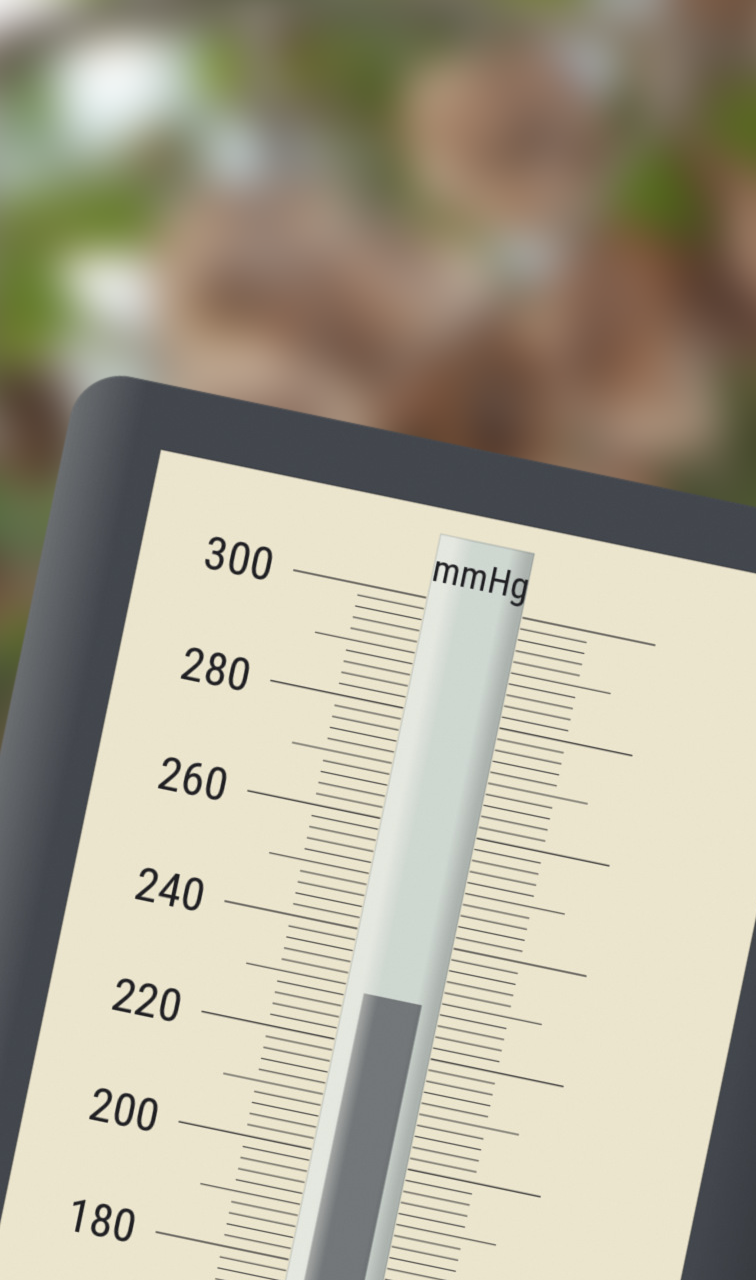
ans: 229; mmHg
